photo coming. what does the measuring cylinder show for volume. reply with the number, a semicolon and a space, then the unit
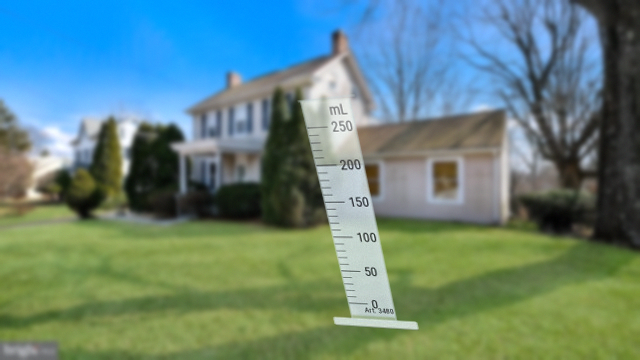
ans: 200; mL
